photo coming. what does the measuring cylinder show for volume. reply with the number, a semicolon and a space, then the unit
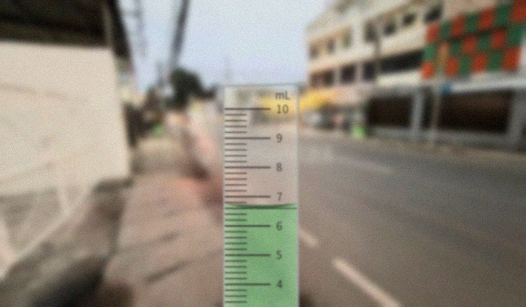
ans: 6.6; mL
